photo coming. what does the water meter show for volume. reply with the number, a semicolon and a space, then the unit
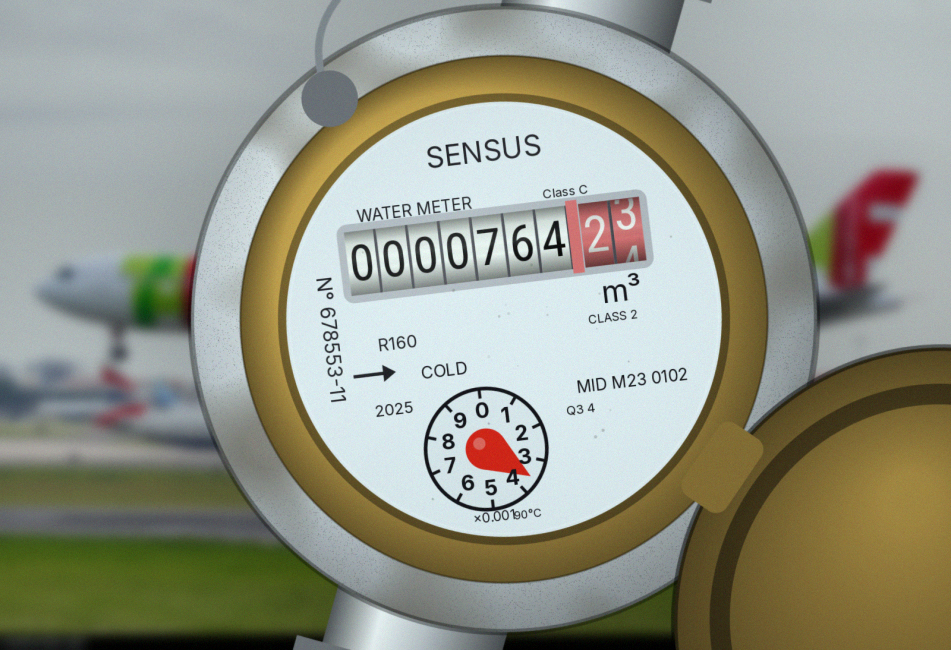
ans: 764.233; m³
